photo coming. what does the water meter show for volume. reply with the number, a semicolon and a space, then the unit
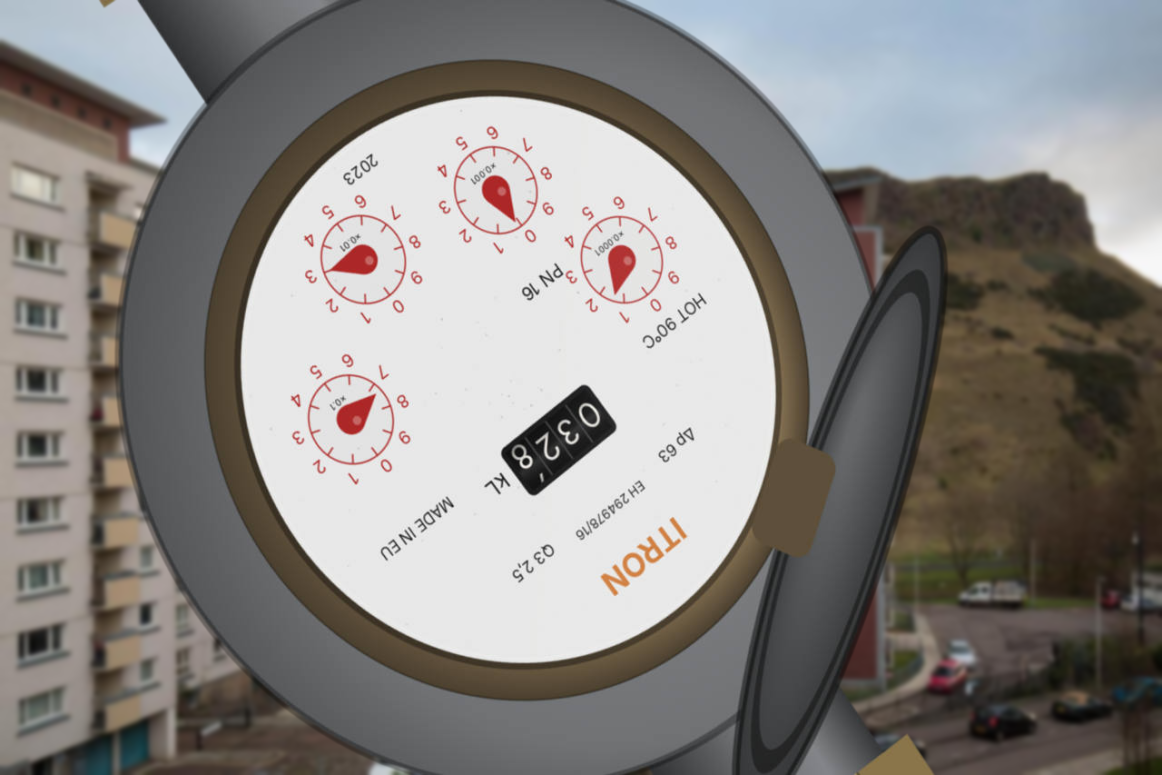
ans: 327.7301; kL
